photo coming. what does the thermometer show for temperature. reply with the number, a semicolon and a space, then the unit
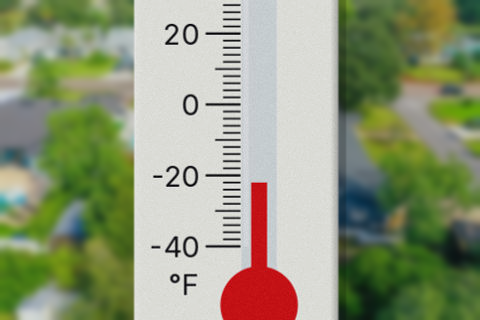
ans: -22; °F
